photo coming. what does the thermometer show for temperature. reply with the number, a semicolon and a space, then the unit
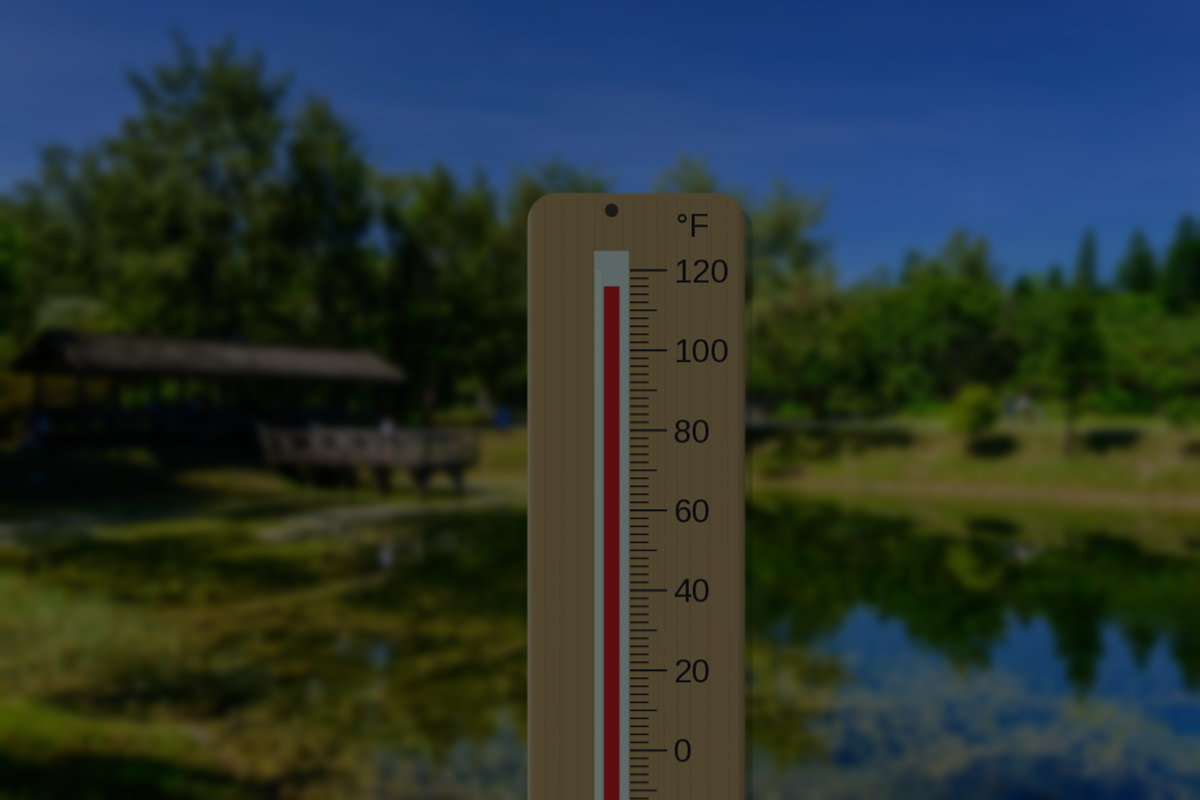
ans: 116; °F
